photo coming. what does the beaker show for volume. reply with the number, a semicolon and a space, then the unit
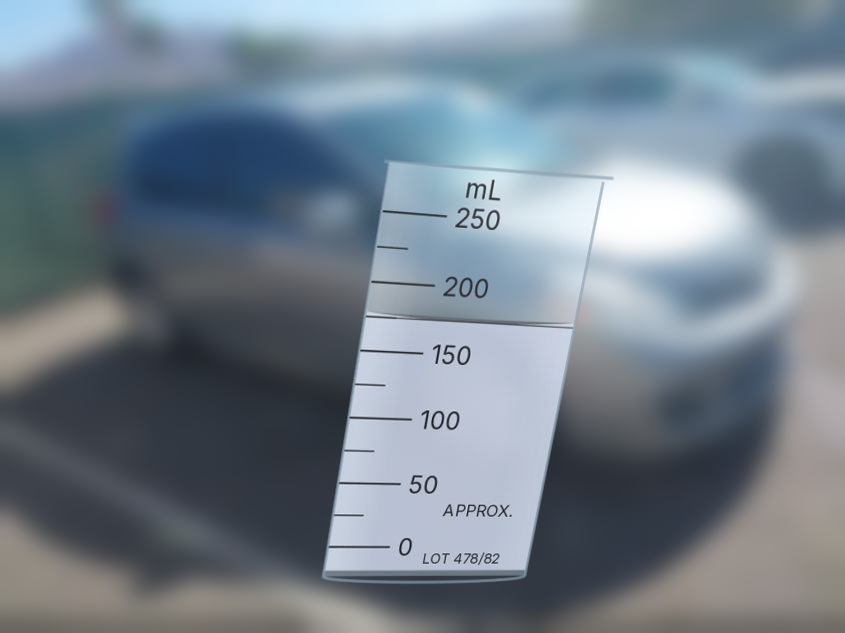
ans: 175; mL
